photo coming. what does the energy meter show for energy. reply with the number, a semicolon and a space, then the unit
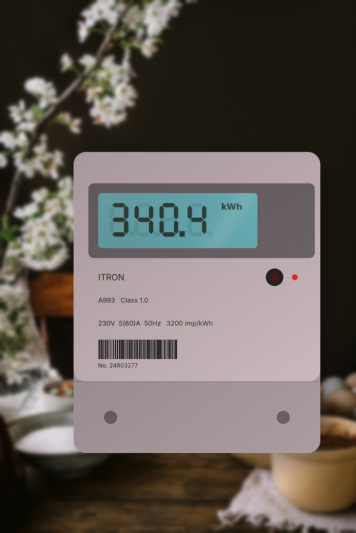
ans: 340.4; kWh
